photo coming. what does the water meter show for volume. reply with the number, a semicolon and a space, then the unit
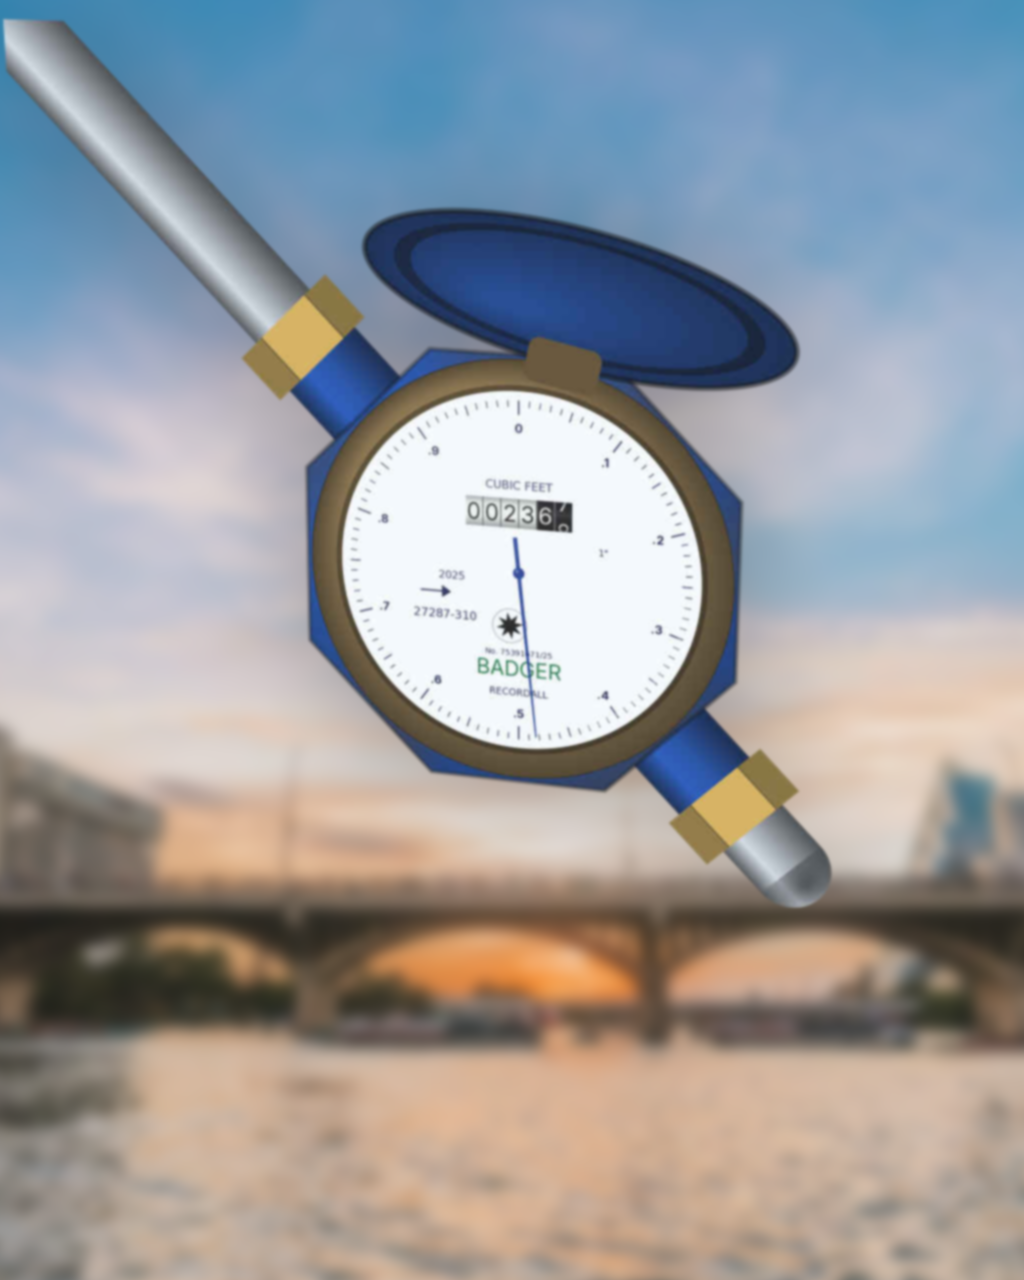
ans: 2367.48; ft³
